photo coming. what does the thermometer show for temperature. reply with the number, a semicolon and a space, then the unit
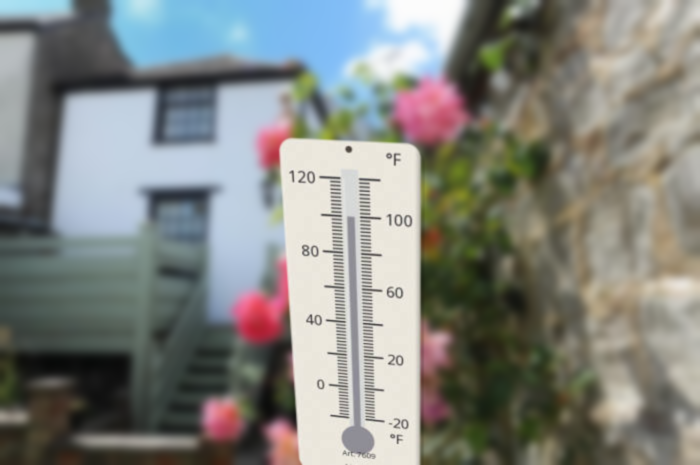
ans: 100; °F
